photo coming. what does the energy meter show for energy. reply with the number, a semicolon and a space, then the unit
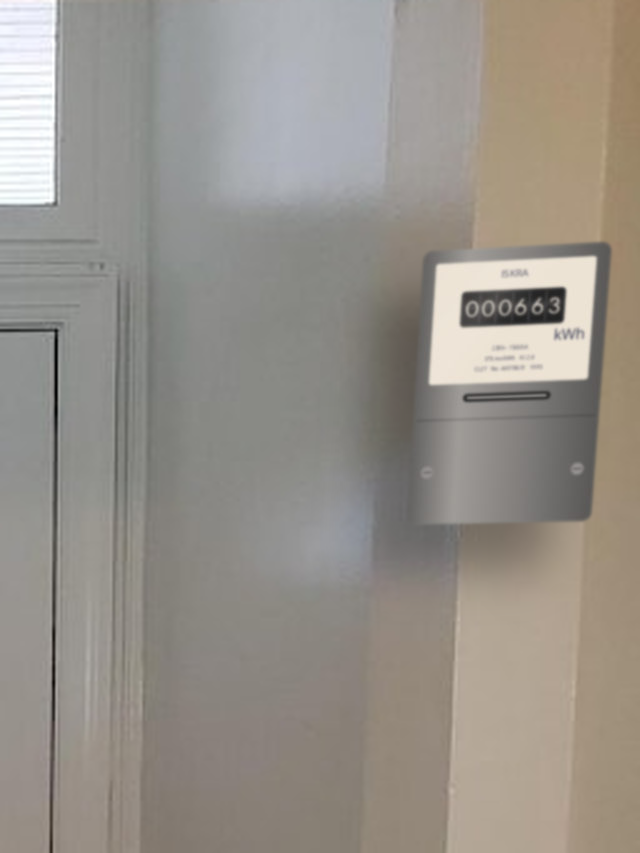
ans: 663; kWh
